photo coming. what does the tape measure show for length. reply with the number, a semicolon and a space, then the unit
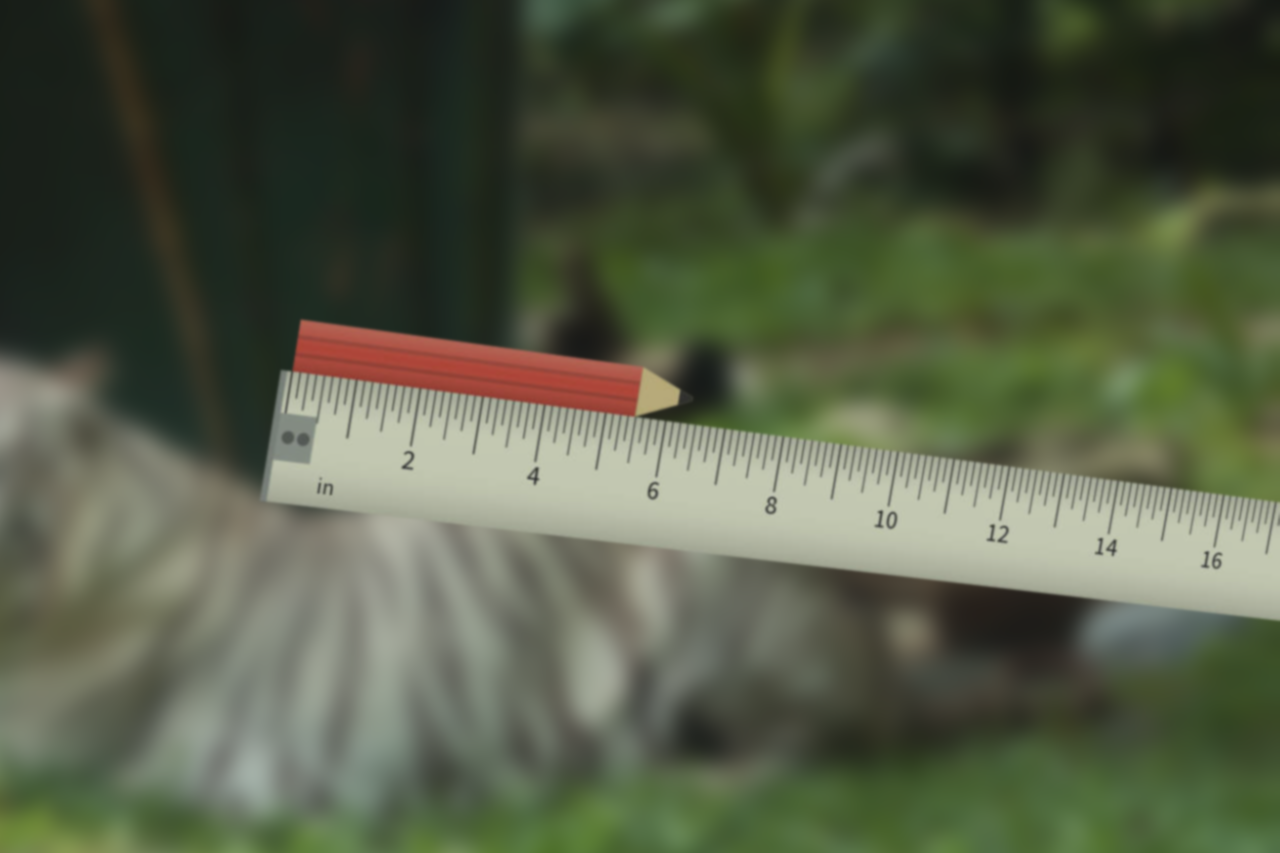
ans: 6.375; in
